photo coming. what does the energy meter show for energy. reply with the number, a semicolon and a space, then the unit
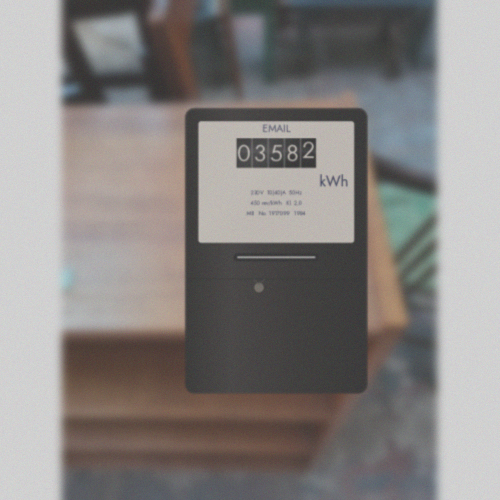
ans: 3582; kWh
